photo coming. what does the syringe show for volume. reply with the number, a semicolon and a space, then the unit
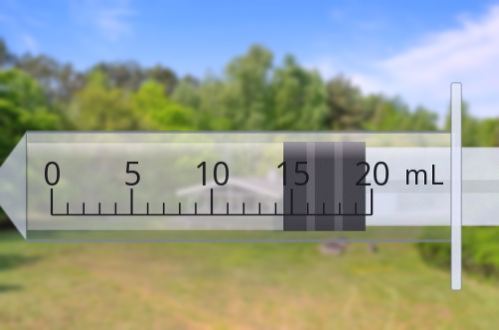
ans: 14.5; mL
